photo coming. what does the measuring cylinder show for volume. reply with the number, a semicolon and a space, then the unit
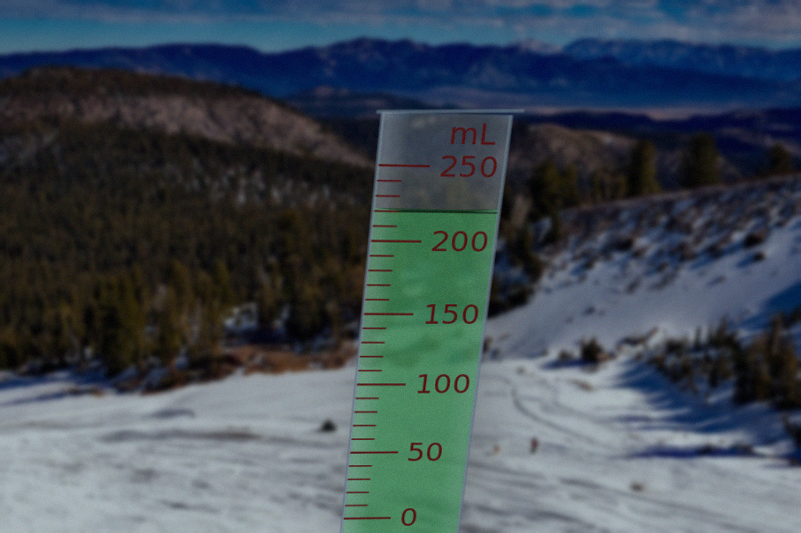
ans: 220; mL
